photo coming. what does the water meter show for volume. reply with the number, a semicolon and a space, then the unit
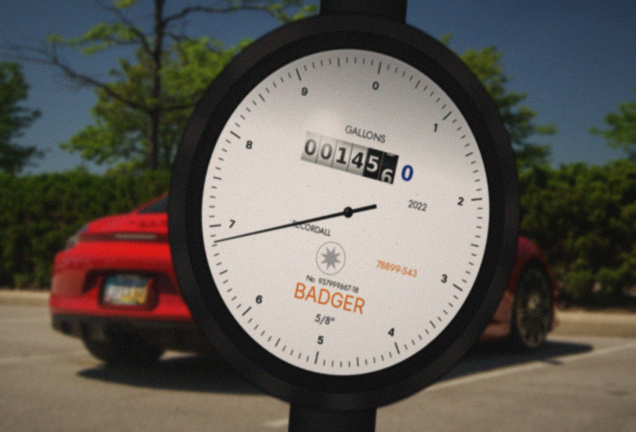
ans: 14556.8; gal
